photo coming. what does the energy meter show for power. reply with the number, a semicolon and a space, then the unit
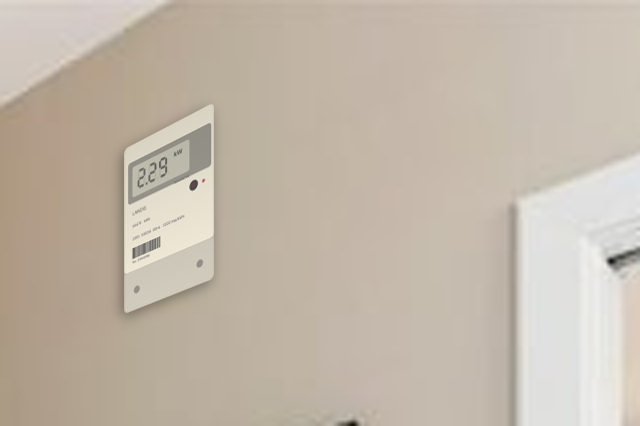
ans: 2.29; kW
